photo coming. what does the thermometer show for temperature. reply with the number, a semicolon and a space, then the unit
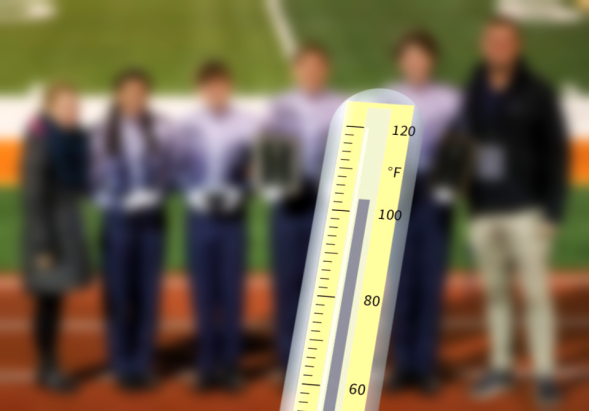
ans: 103; °F
